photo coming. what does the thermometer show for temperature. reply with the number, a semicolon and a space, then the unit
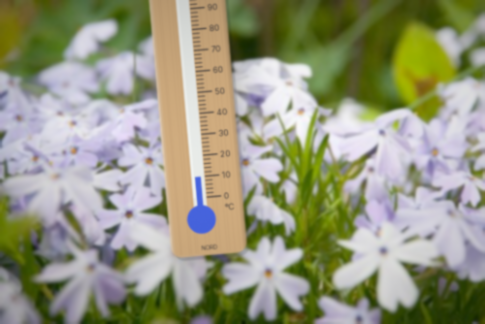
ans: 10; °C
